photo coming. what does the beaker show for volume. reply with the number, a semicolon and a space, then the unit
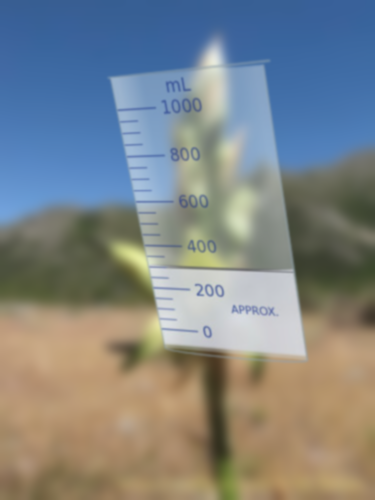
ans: 300; mL
